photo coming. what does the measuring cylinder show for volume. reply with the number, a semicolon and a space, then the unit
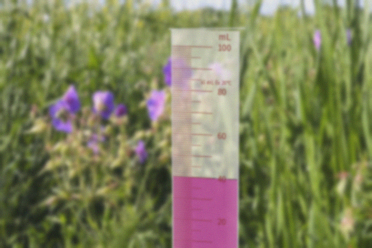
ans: 40; mL
